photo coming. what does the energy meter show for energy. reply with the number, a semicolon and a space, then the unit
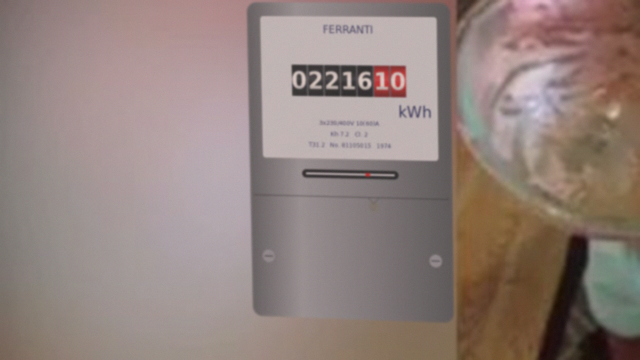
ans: 2216.10; kWh
